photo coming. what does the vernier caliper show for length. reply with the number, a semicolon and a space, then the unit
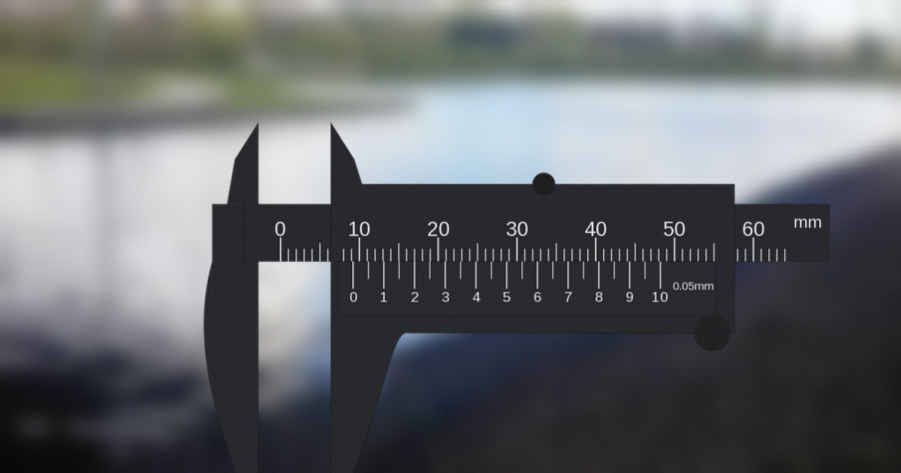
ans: 9.2; mm
